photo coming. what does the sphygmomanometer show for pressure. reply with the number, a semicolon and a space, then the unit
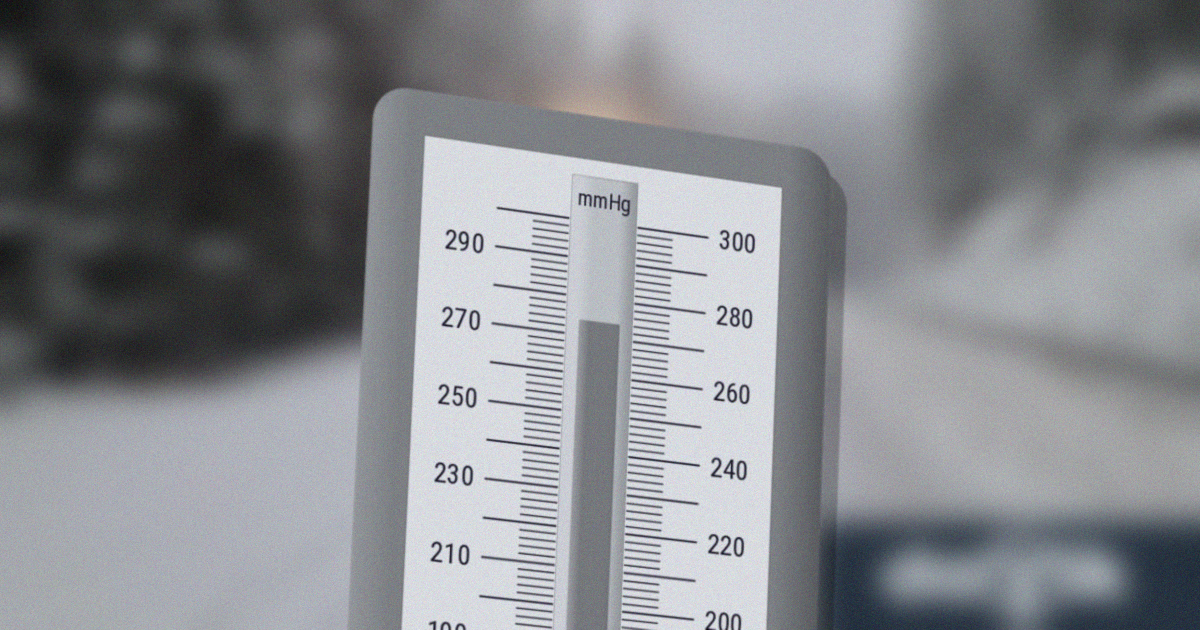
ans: 274; mmHg
